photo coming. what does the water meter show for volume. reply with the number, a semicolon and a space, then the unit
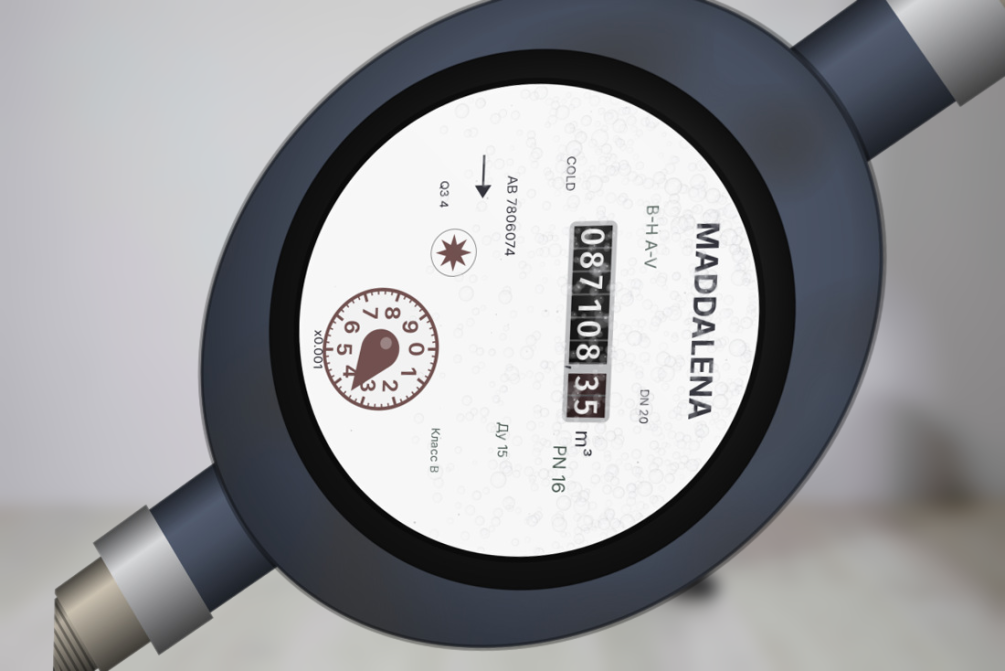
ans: 87108.353; m³
